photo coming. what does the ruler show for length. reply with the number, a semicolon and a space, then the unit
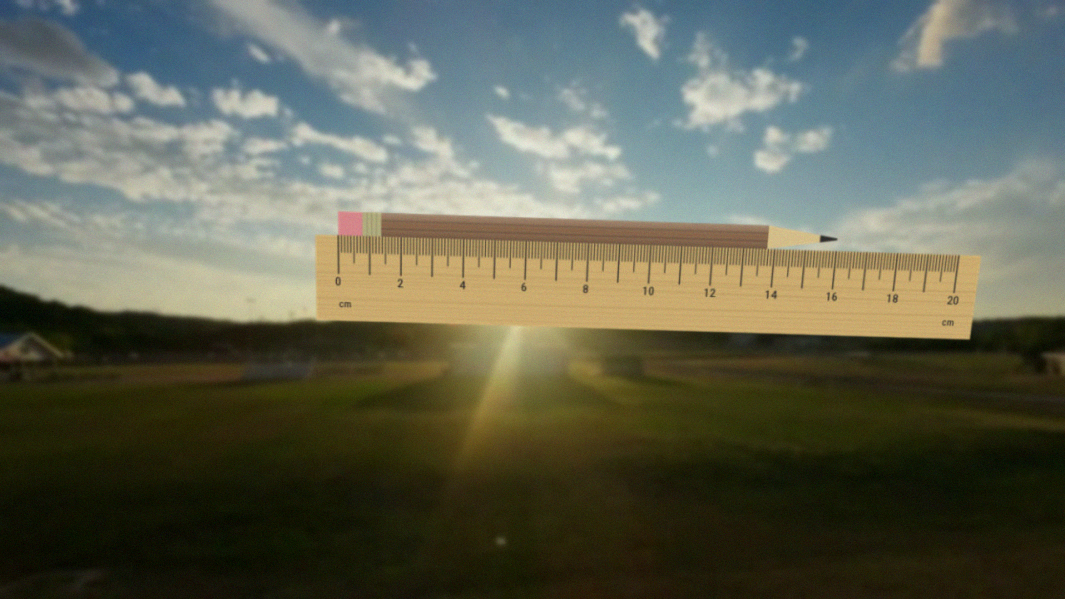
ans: 16; cm
